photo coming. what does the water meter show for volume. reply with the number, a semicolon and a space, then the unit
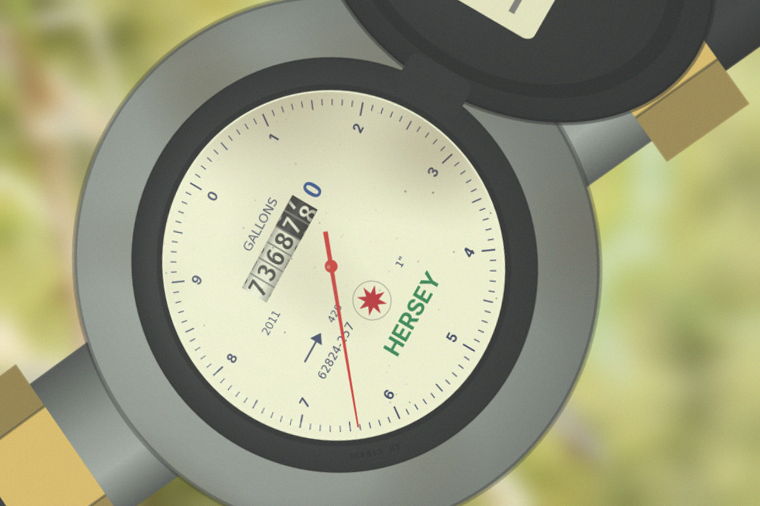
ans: 7368776.4; gal
